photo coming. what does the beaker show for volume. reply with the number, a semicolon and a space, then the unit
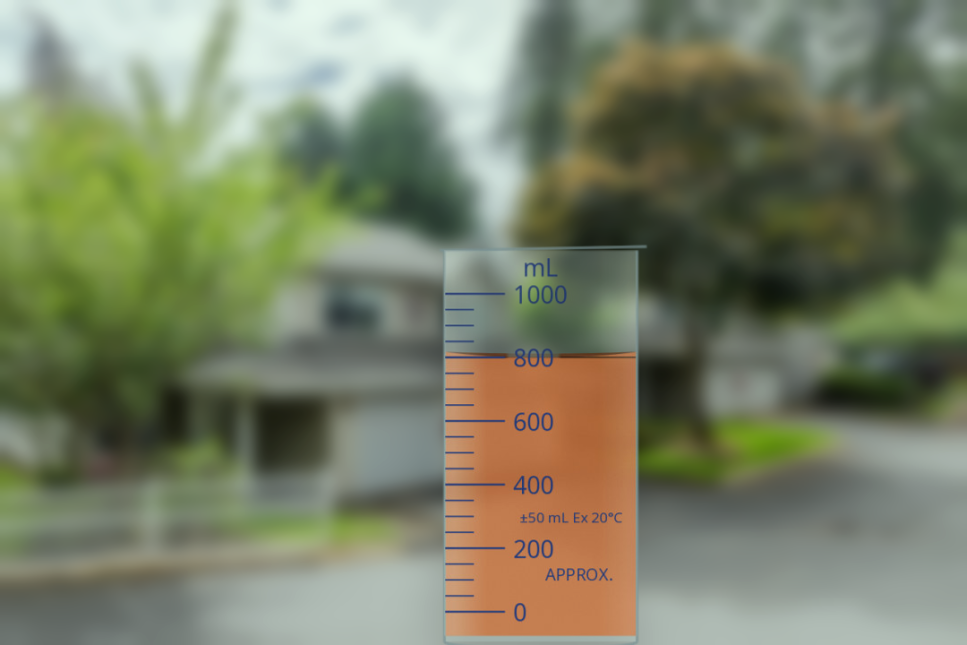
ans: 800; mL
